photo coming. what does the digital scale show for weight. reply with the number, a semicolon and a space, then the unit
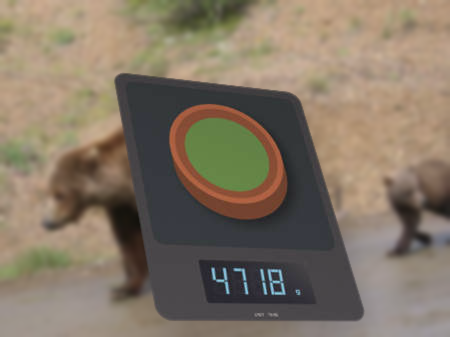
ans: 4718; g
